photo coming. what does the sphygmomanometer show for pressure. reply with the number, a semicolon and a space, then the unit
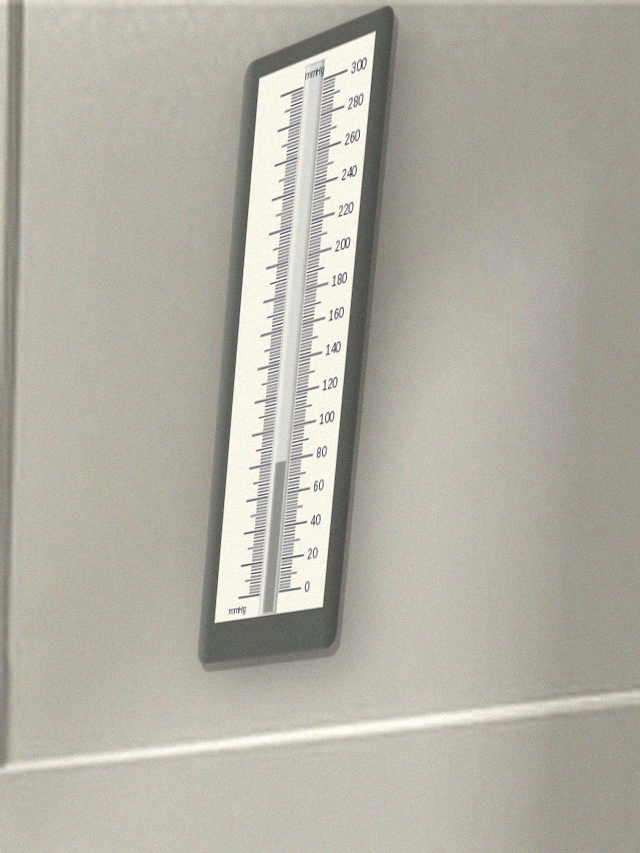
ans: 80; mmHg
